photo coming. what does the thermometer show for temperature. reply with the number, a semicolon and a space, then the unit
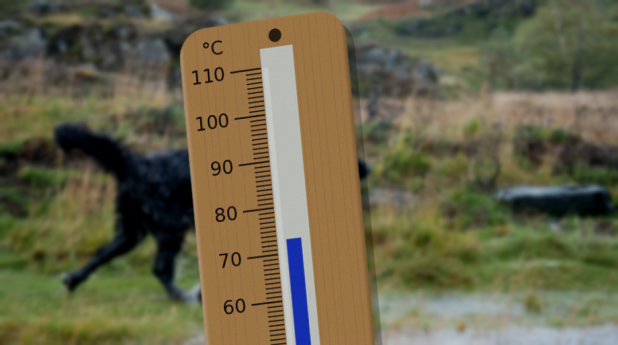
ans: 73; °C
